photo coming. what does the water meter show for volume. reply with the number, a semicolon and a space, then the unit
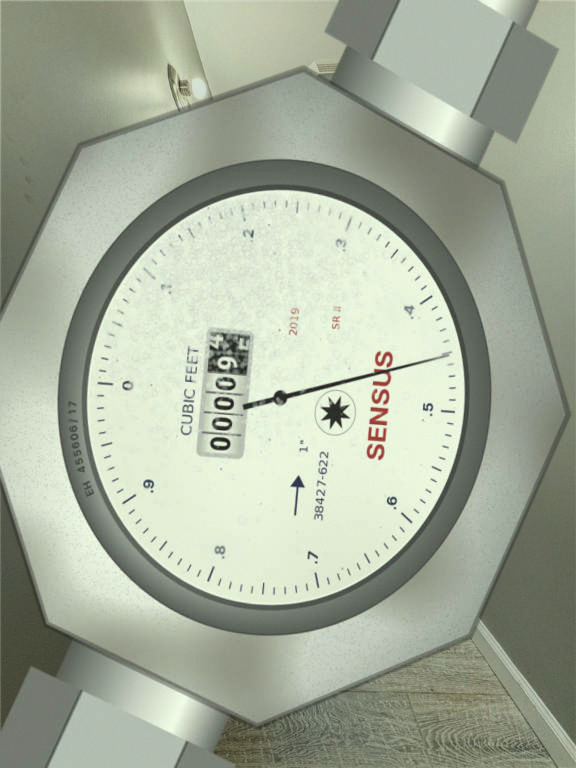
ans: 94.45; ft³
